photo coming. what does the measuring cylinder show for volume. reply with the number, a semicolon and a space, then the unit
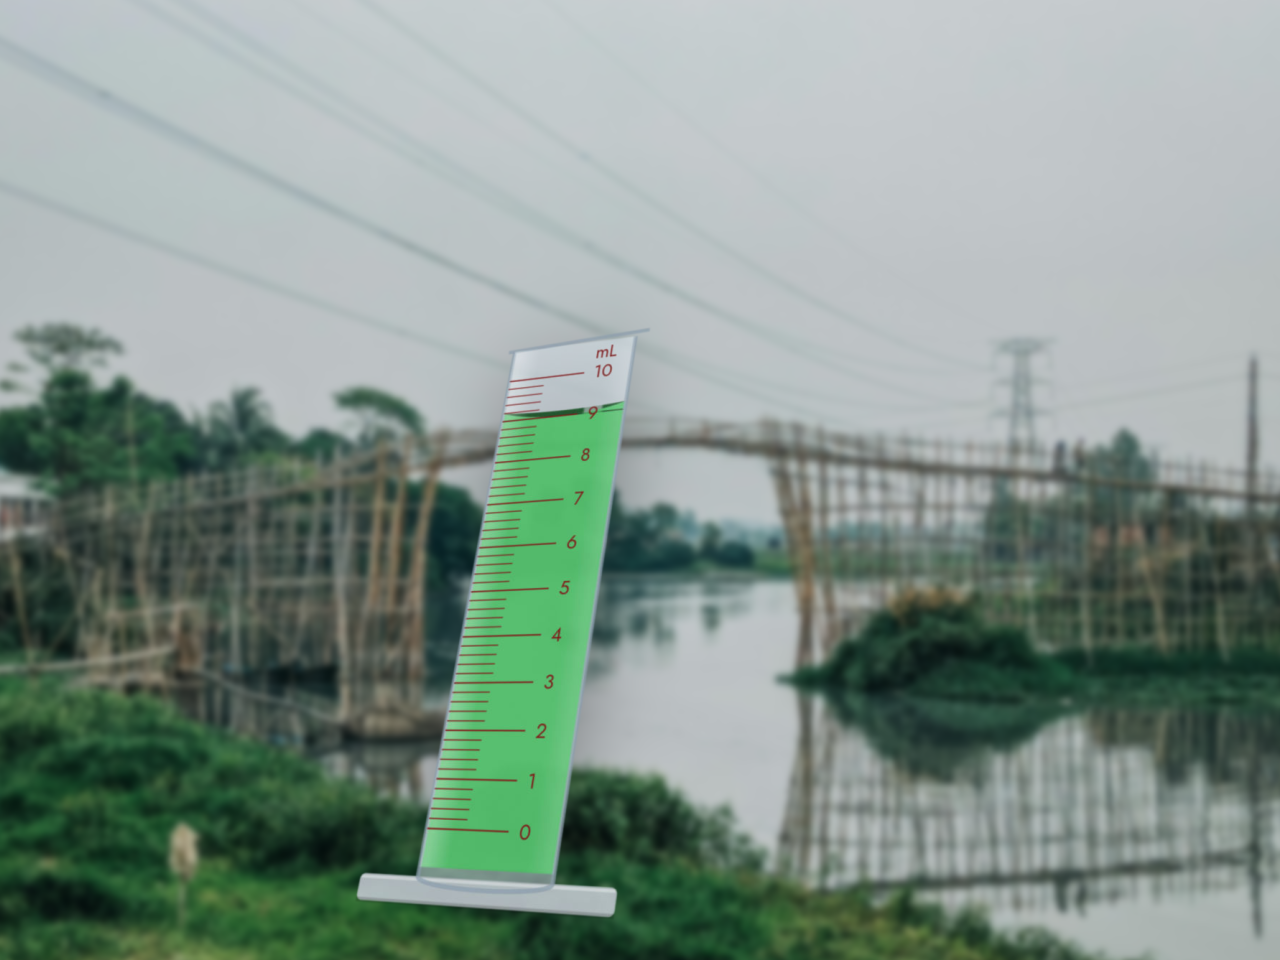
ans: 9; mL
